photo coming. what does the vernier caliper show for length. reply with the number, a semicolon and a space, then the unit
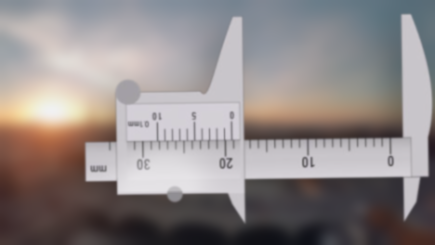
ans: 19.2; mm
